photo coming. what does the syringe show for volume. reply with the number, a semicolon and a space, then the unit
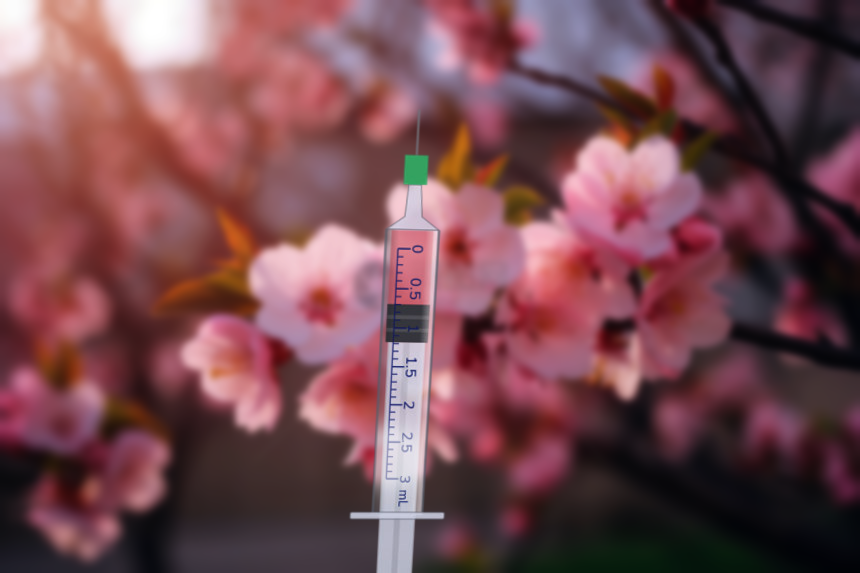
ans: 0.7; mL
